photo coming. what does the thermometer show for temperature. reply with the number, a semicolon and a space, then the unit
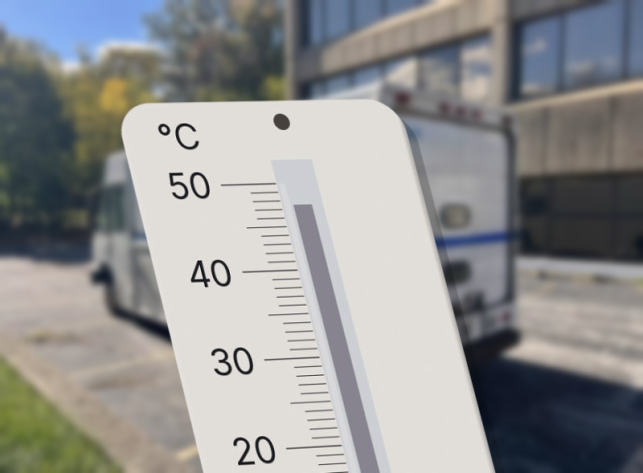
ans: 47.5; °C
